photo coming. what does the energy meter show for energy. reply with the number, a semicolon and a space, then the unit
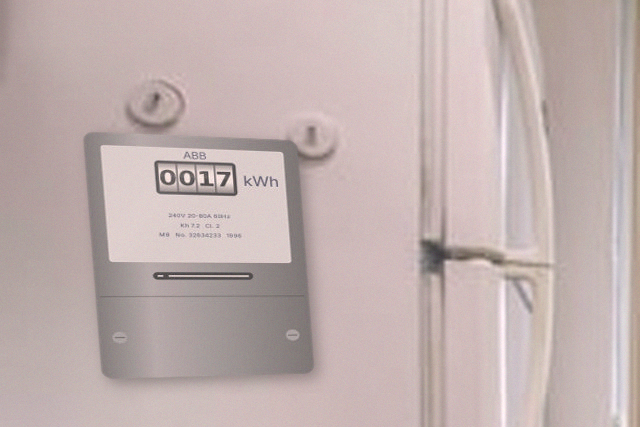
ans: 17; kWh
